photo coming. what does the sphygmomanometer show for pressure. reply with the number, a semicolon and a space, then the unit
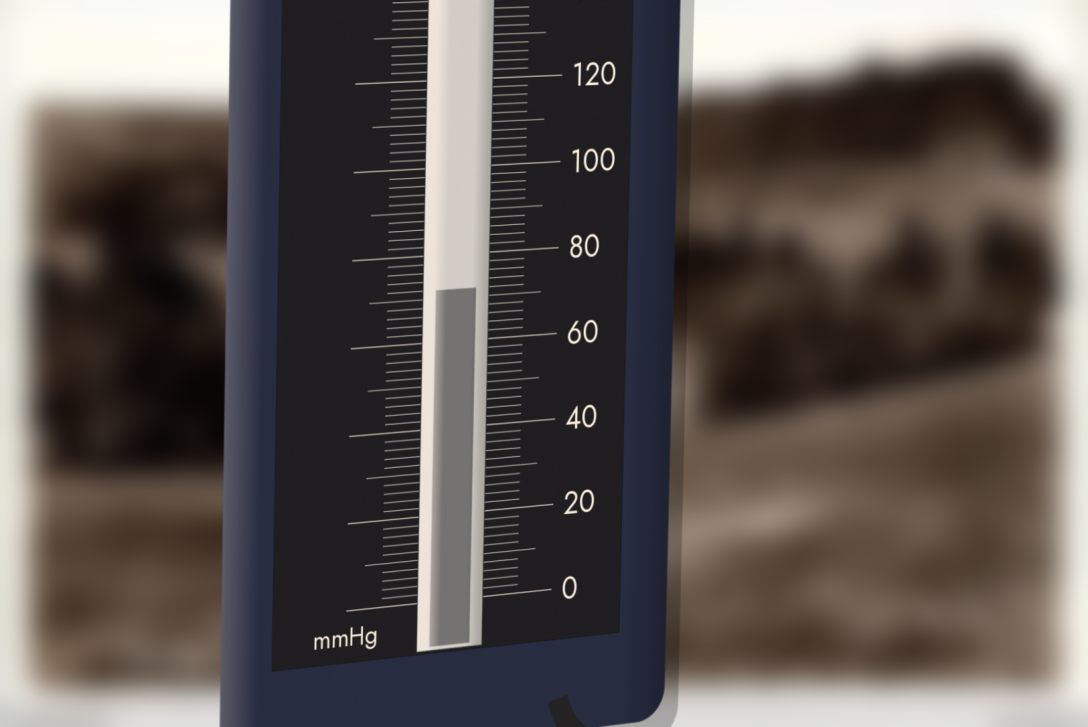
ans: 72; mmHg
